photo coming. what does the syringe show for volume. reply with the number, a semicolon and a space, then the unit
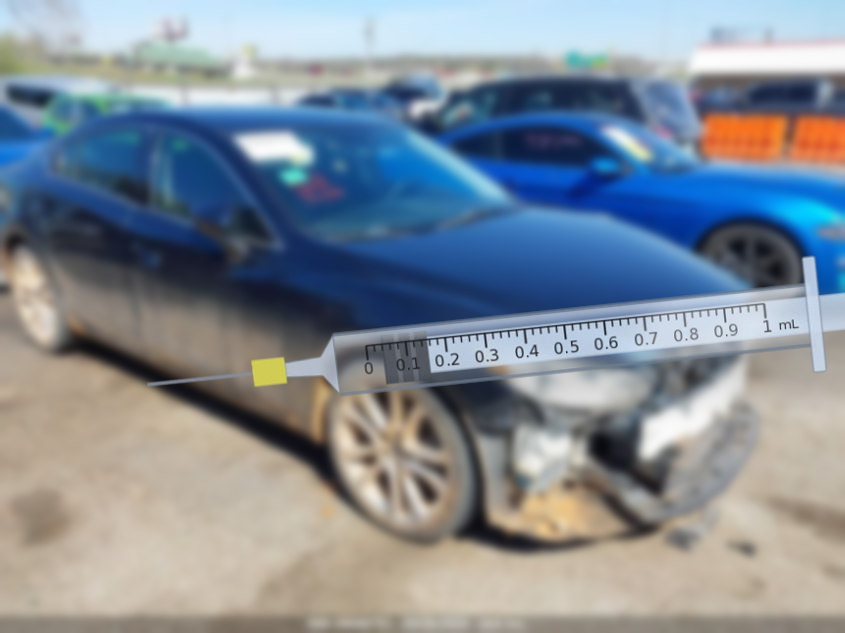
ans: 0.04; mL
